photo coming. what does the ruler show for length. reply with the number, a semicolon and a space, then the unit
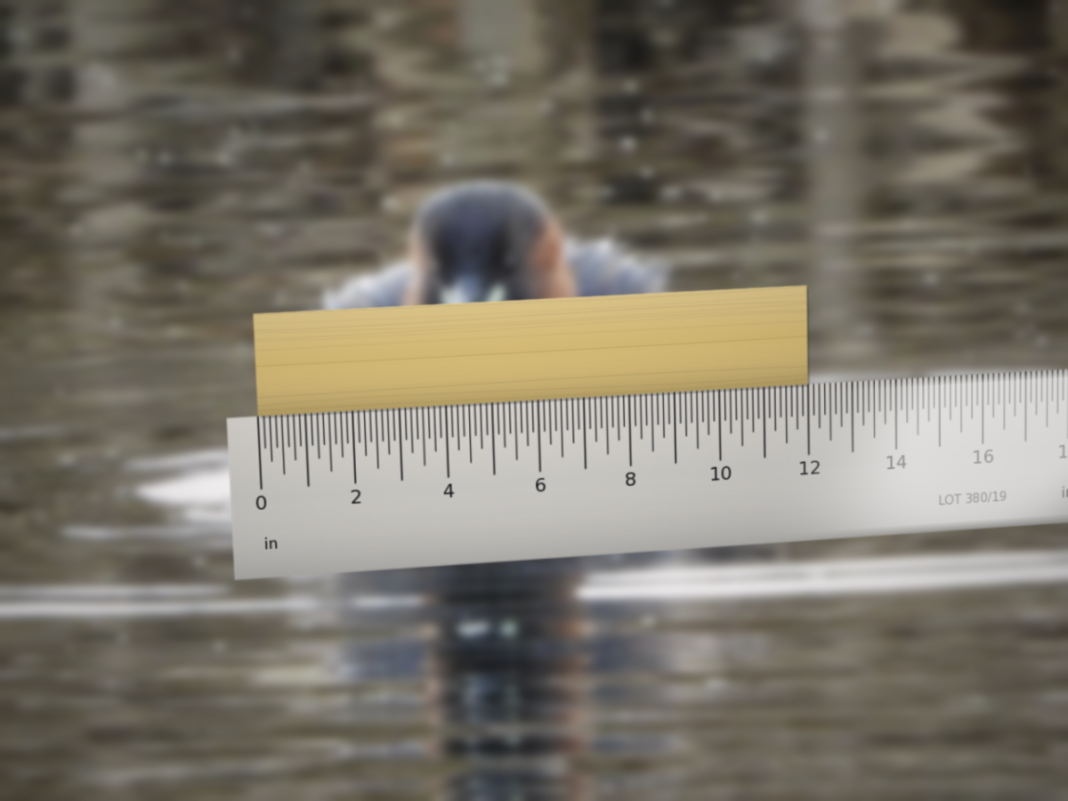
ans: 12; in
